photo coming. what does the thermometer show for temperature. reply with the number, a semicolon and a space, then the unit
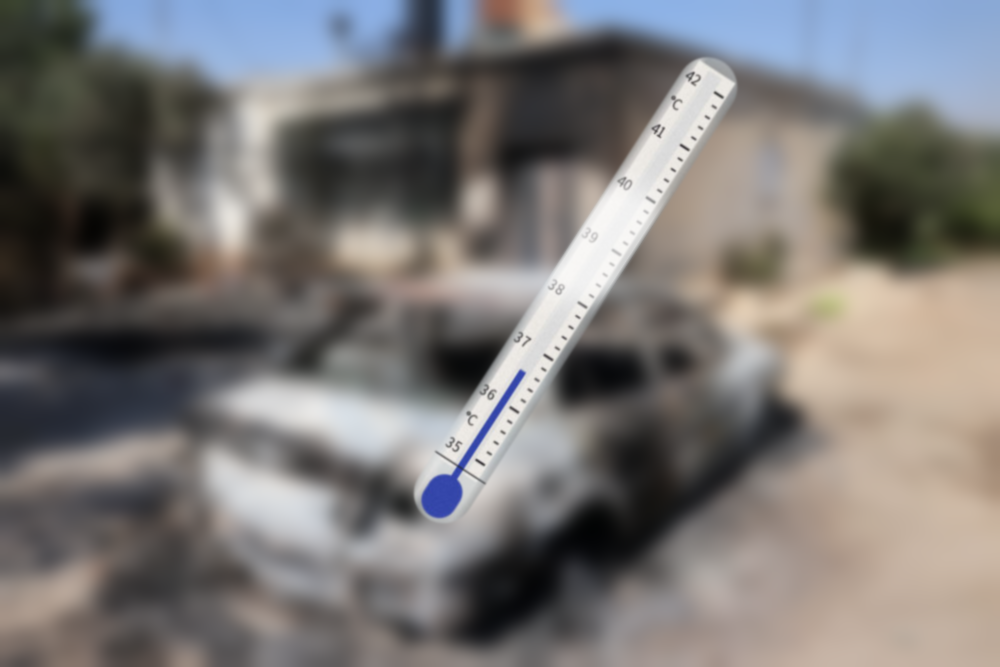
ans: 36.6; °C
